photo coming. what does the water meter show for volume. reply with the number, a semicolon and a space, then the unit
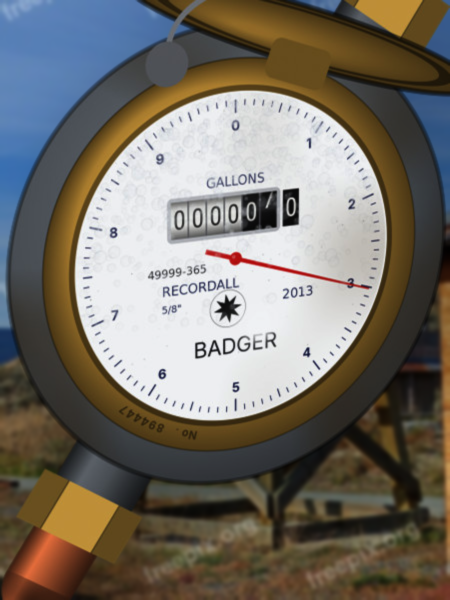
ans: 73.0; gal
